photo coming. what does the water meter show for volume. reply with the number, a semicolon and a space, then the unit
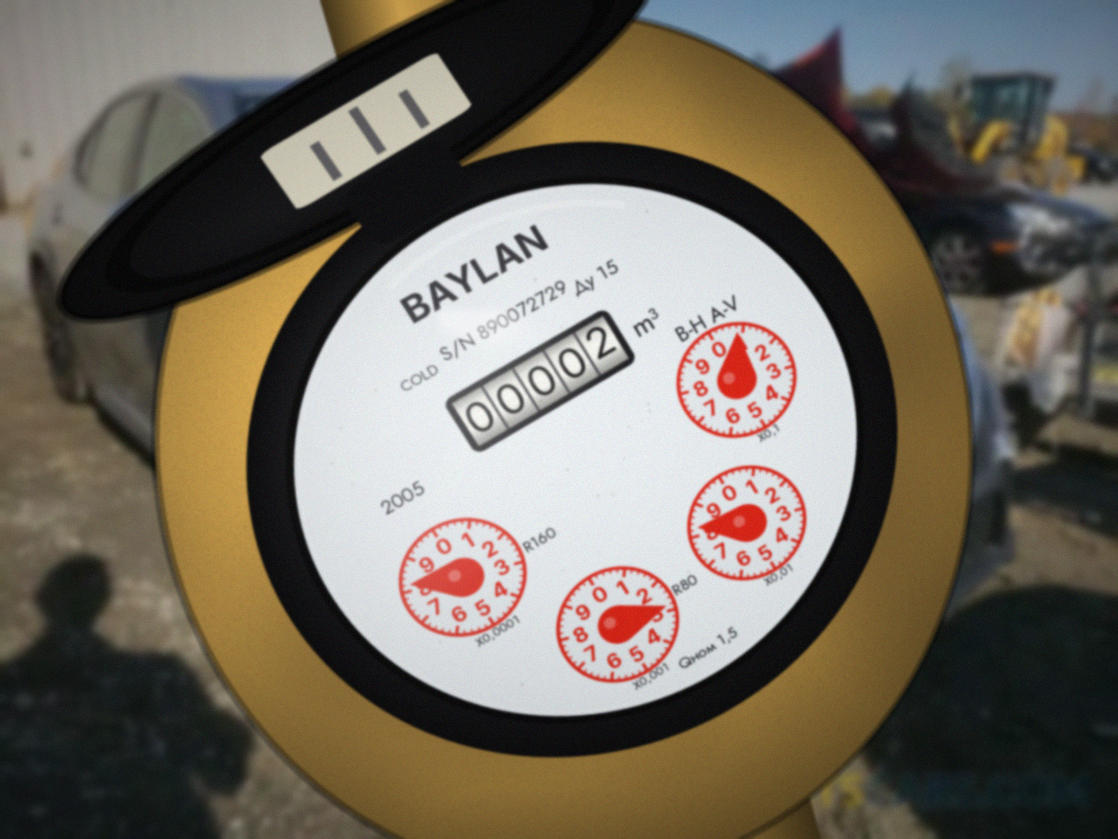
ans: 2.0828; m³
